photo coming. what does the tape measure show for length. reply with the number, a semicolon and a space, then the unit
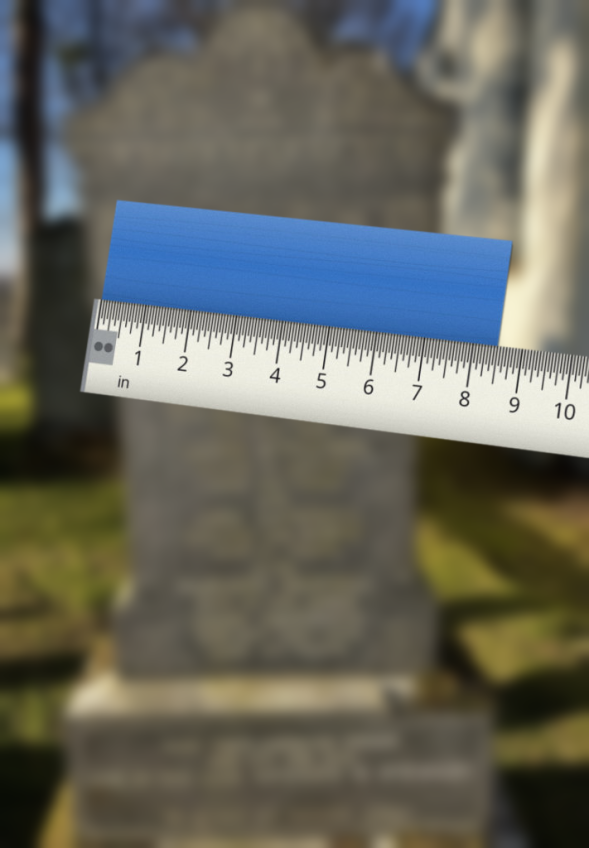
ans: 8.5; in
